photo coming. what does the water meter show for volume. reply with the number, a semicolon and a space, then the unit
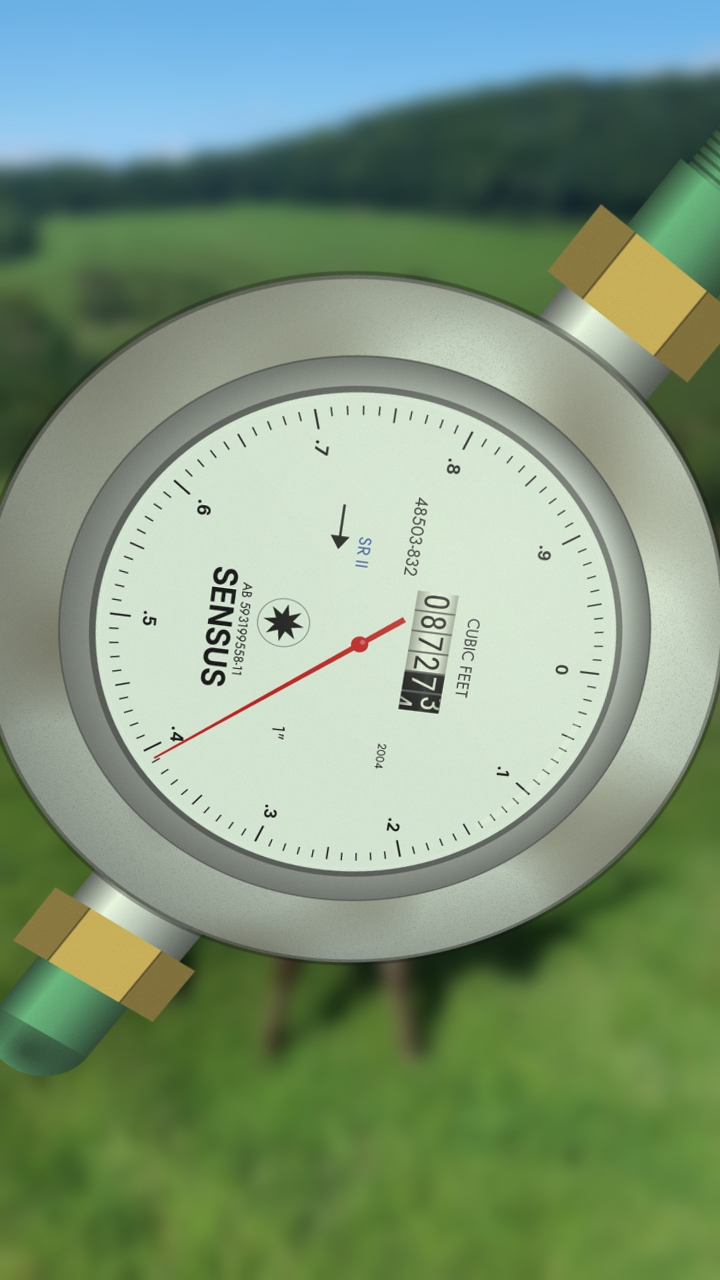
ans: 87273.39; ft³
